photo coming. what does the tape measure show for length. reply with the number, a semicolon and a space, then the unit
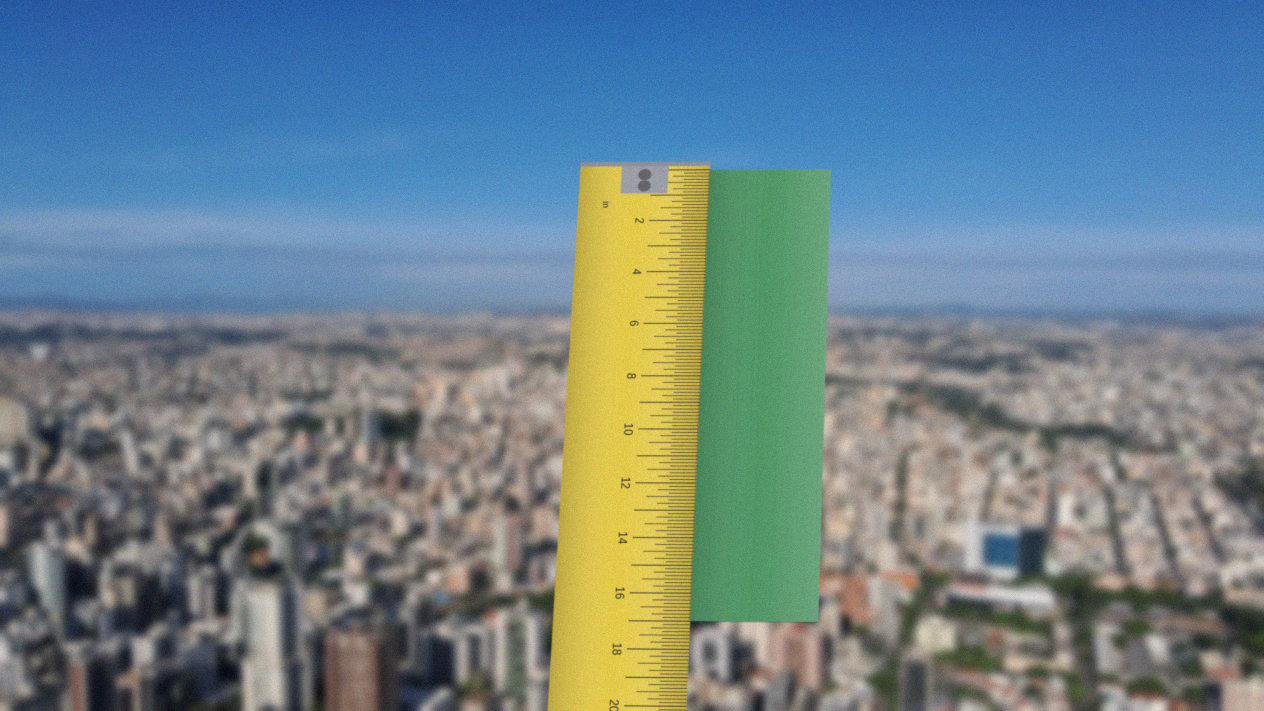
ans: 17; in
